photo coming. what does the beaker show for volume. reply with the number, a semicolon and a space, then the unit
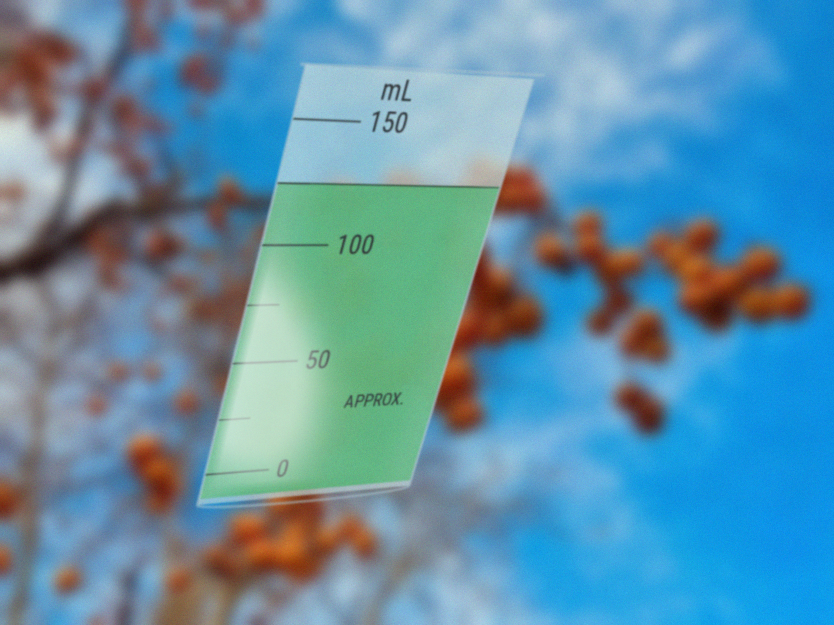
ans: 125; mL
